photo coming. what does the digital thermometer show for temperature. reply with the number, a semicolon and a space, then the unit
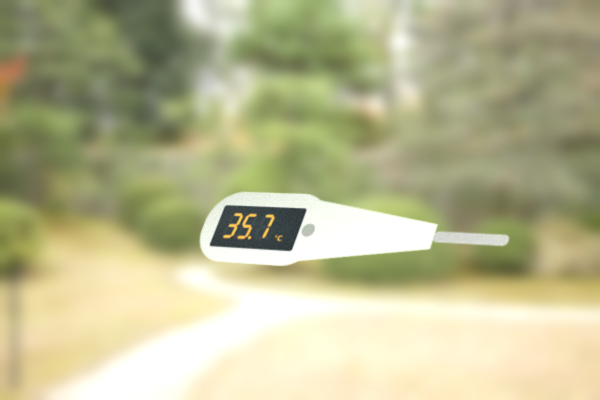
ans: 35.7; °C
